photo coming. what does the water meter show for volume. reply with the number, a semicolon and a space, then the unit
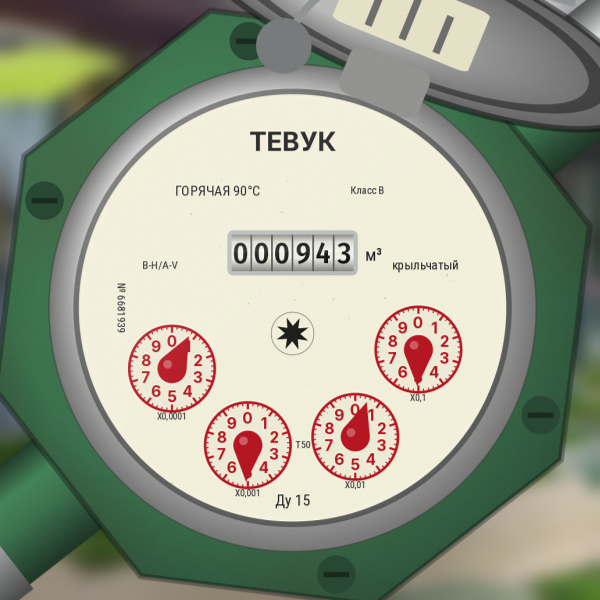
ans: 943.5050; m³
